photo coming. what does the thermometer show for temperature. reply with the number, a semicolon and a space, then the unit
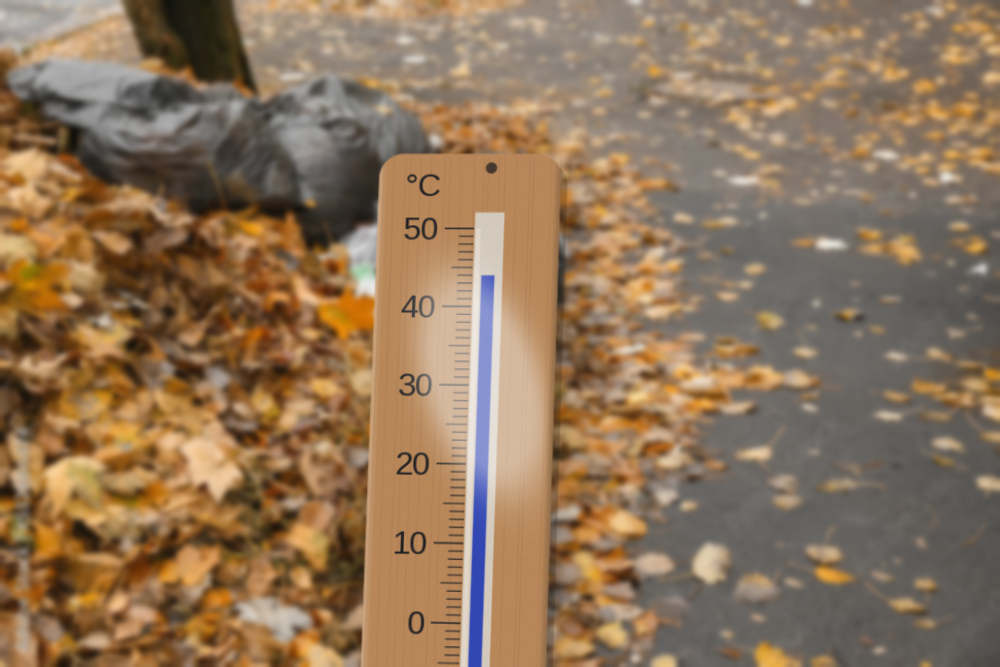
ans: 44; °C
